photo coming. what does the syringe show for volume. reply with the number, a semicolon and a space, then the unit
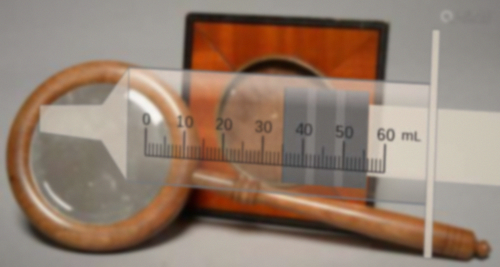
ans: 35; mL
